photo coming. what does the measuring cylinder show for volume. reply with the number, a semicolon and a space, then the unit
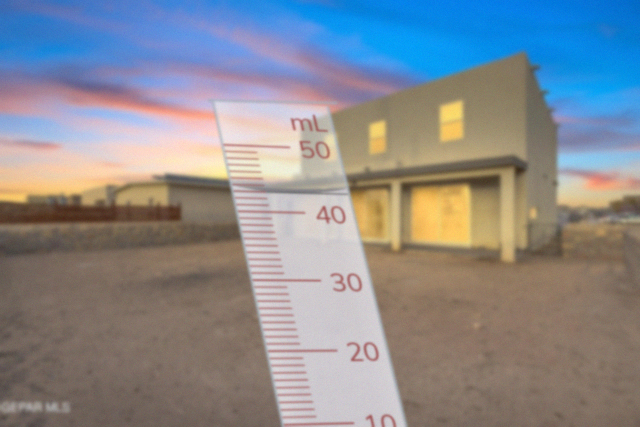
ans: 43; mL
